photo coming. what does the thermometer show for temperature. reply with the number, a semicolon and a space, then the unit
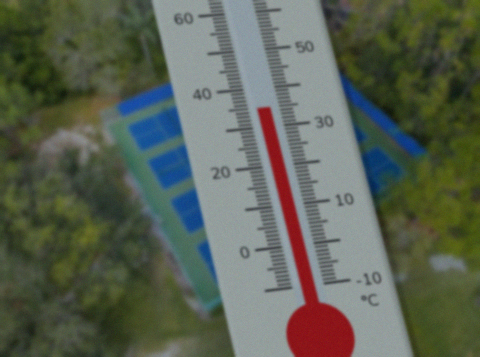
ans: 35; °C
